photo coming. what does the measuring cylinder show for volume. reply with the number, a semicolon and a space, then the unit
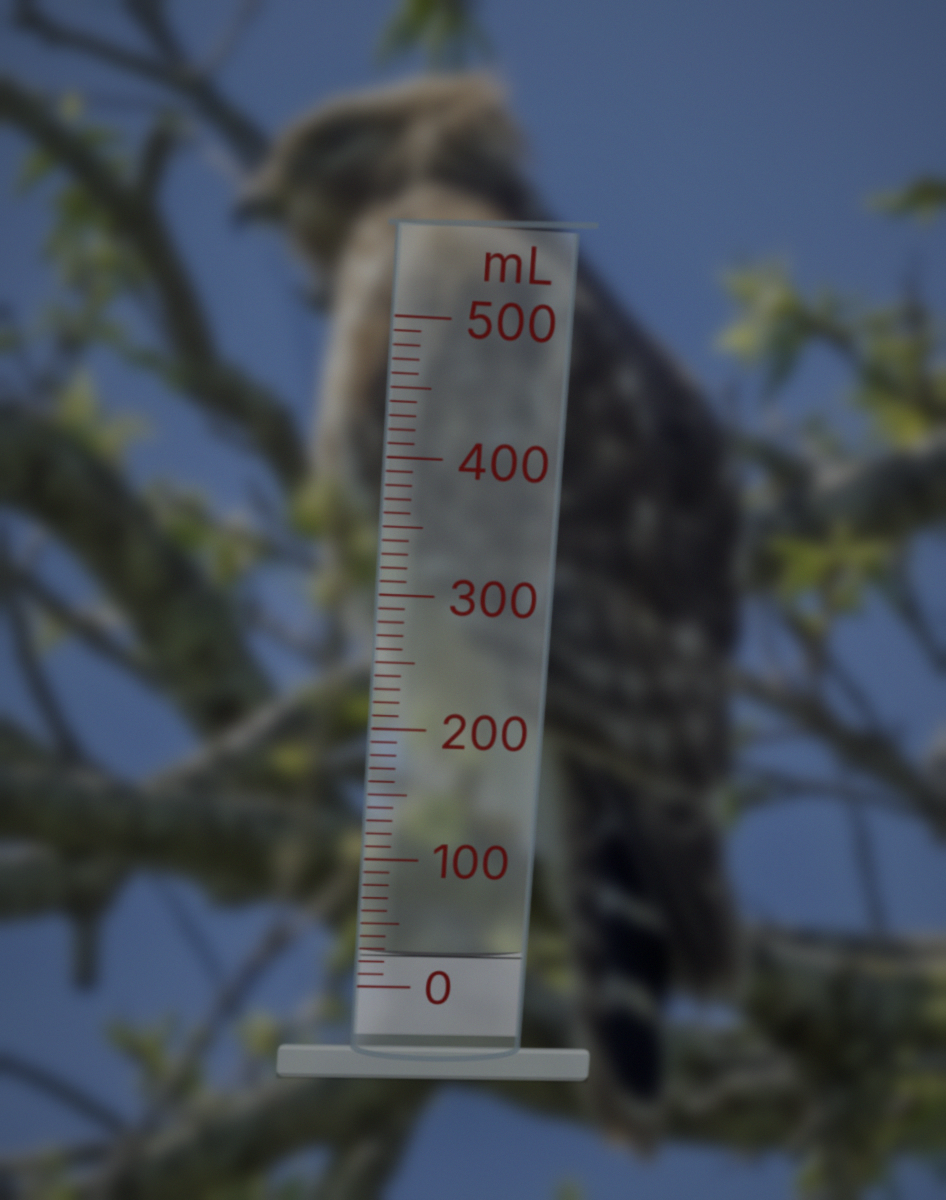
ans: 25; mL
